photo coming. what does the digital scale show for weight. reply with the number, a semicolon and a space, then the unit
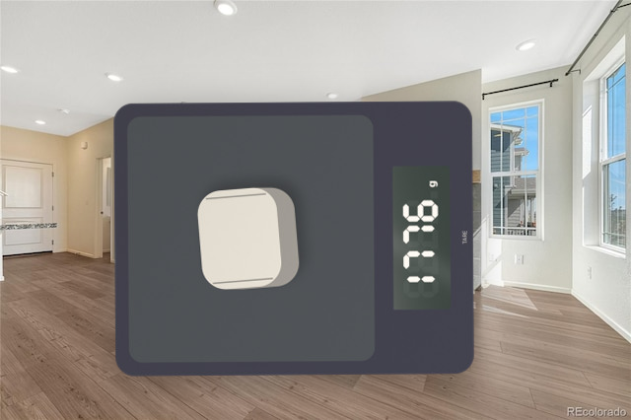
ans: 1776; g
